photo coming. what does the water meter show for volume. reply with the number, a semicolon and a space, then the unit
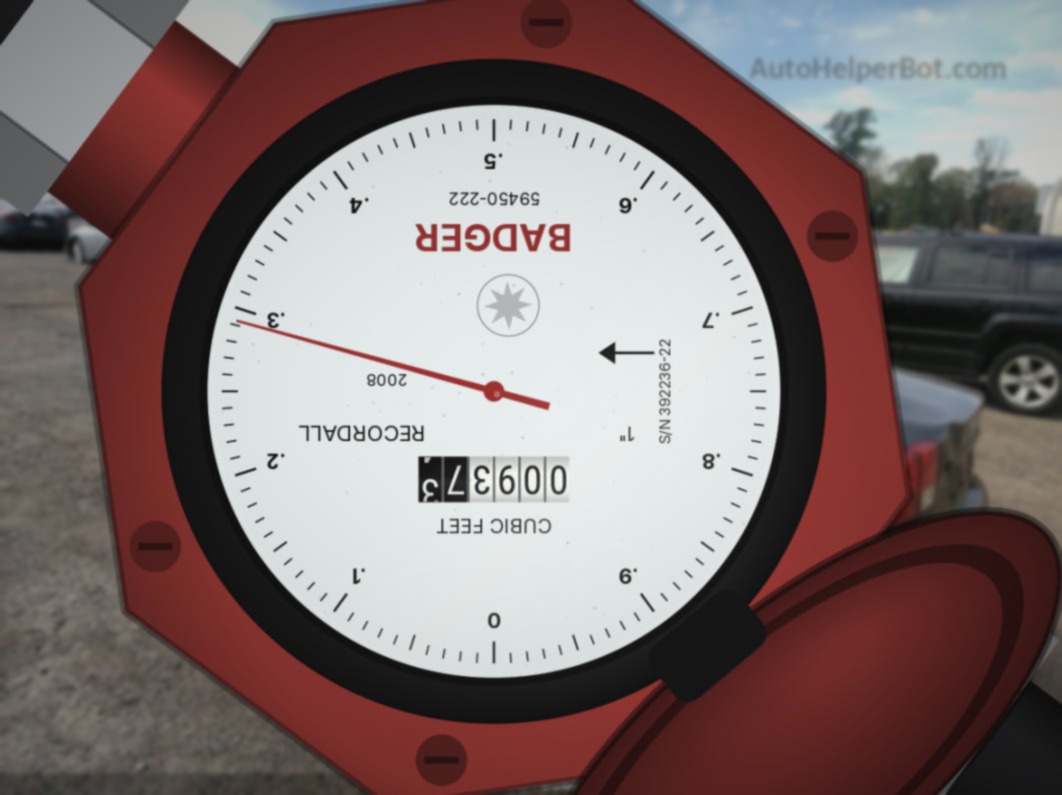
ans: 9373.29; ft³
